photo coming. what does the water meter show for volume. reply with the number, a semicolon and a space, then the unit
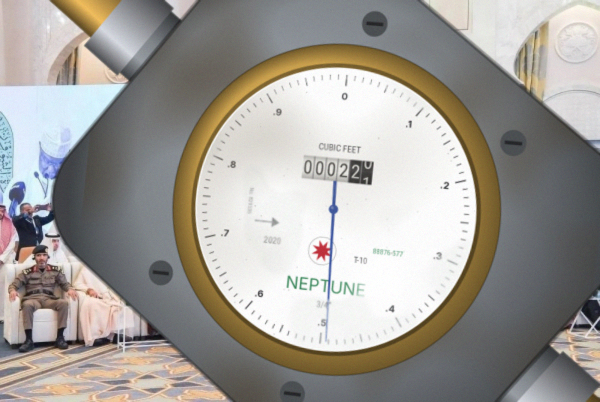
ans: 220.49; ft³
